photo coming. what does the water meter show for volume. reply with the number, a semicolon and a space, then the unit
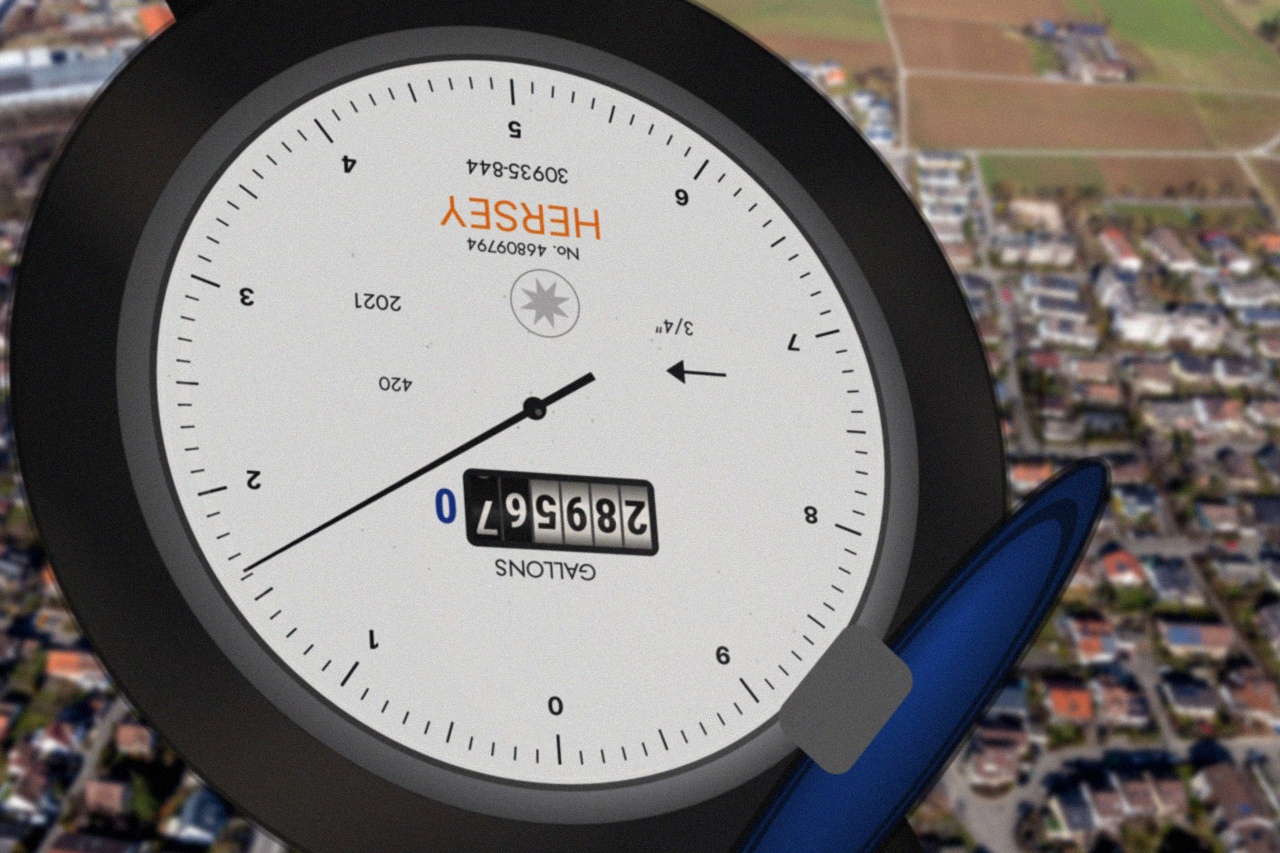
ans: 2895671.6; gal
